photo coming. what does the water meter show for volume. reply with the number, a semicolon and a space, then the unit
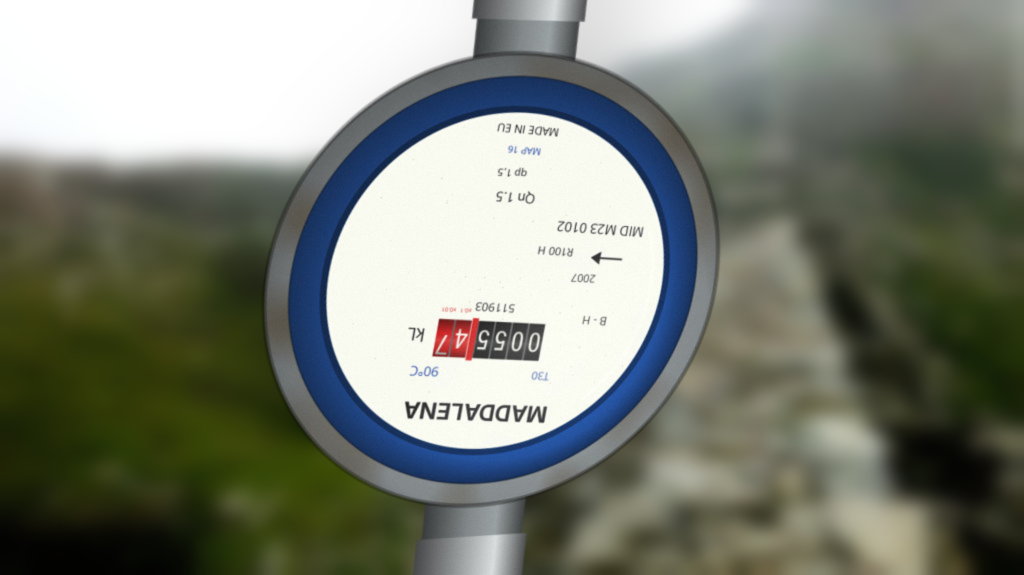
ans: 55.47; kL
